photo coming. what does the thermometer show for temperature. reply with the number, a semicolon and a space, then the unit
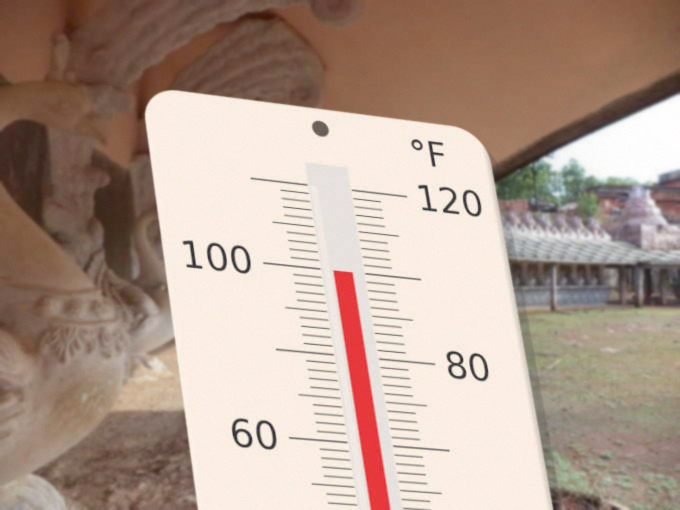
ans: 100; °F
